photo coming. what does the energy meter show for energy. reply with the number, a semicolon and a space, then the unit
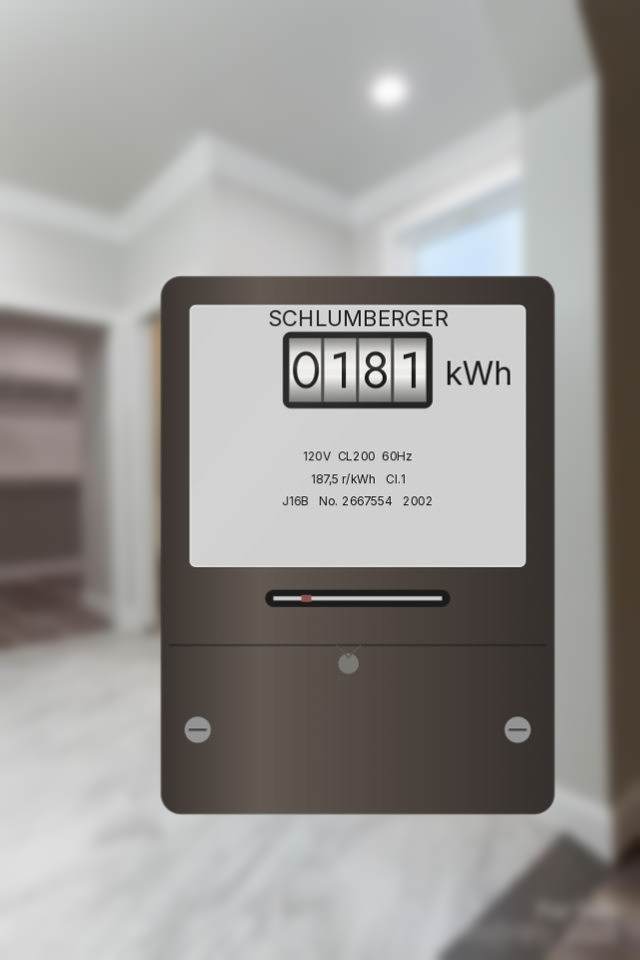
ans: 181; kWh
